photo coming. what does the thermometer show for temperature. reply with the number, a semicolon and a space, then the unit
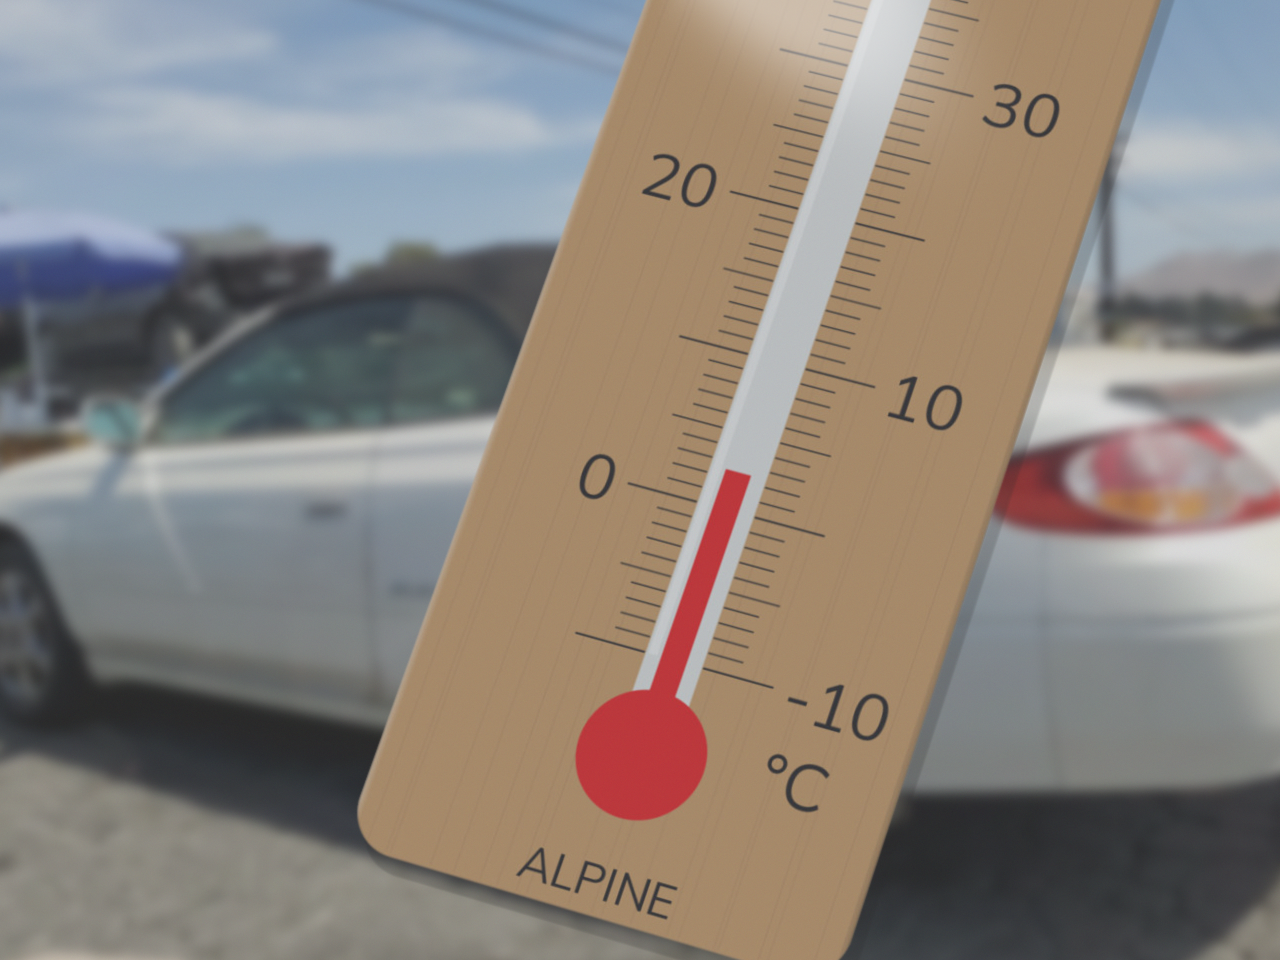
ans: 2.5; °C
